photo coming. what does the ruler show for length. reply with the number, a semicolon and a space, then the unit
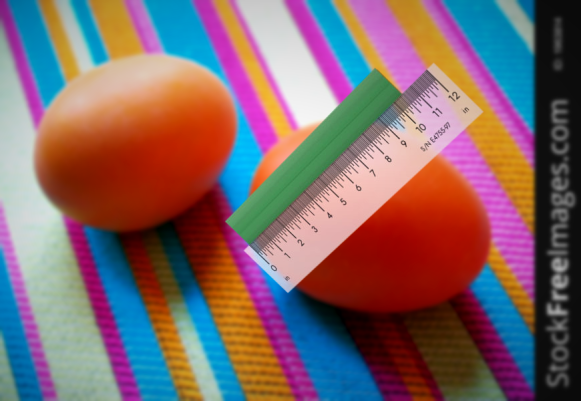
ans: 10.5; in
